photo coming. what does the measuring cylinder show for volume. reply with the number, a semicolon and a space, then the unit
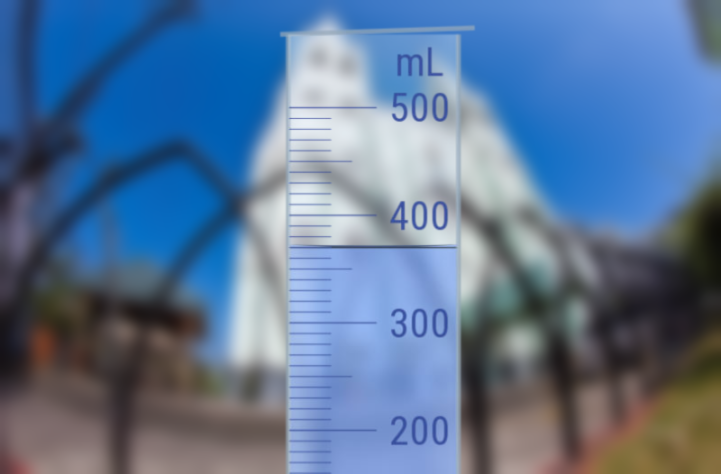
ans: 370; mL
